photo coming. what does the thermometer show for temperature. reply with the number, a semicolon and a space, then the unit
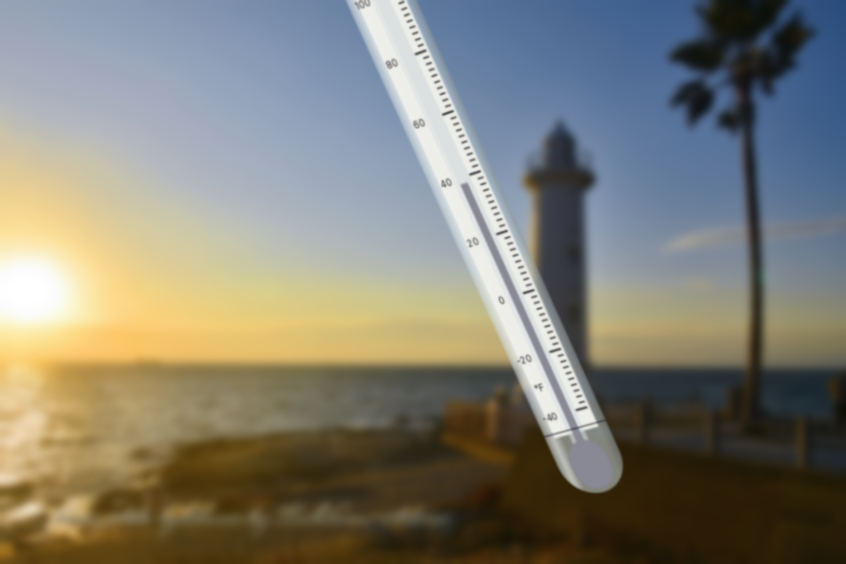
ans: 38; °F
